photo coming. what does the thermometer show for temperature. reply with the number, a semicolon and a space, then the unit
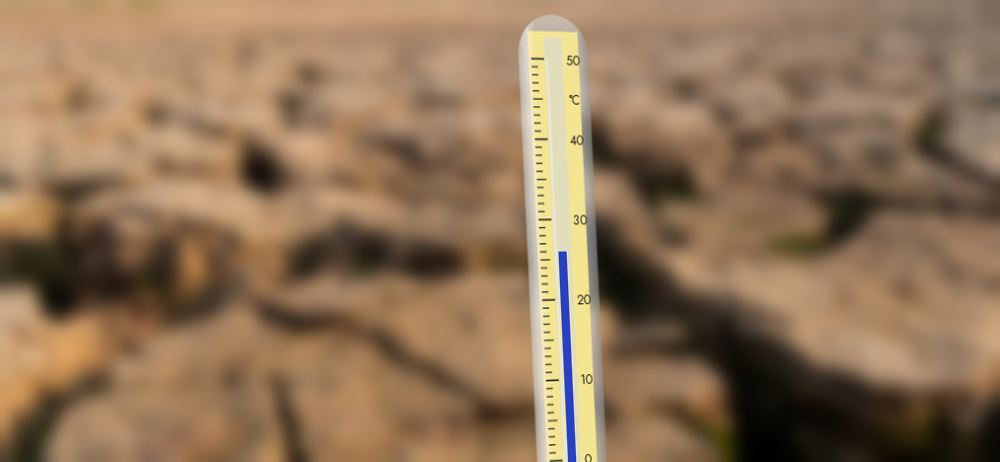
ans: 26; °C
